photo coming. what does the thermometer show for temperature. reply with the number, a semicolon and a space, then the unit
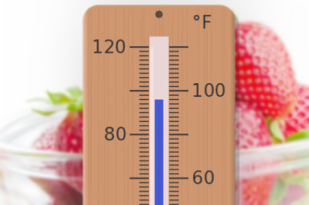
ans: 96; °F
